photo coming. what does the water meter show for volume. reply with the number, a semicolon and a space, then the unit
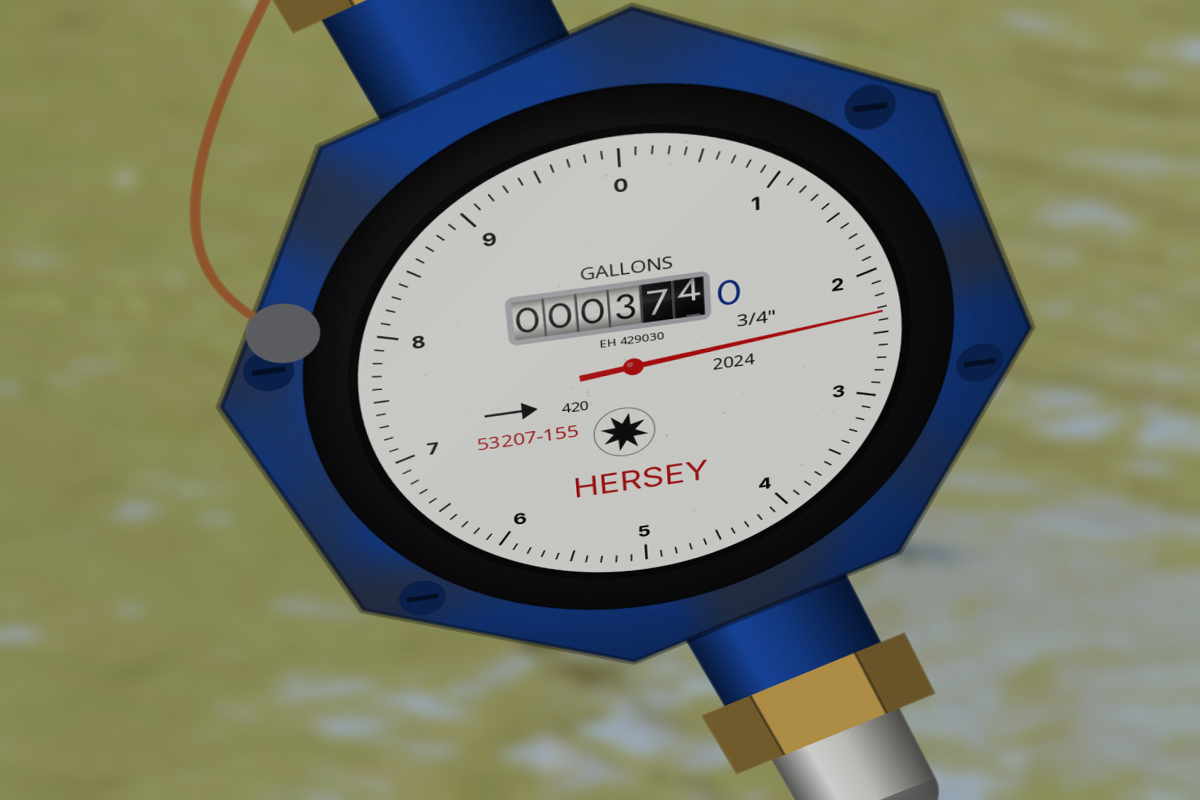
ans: 3742.3; gal
